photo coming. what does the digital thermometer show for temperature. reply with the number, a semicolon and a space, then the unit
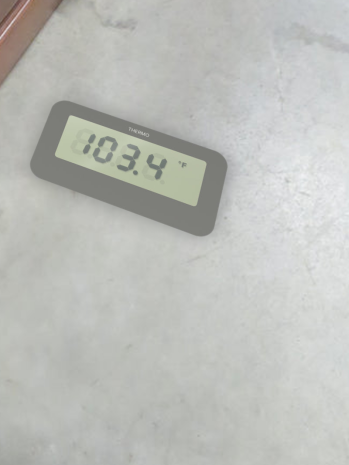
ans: 103.4; °F
